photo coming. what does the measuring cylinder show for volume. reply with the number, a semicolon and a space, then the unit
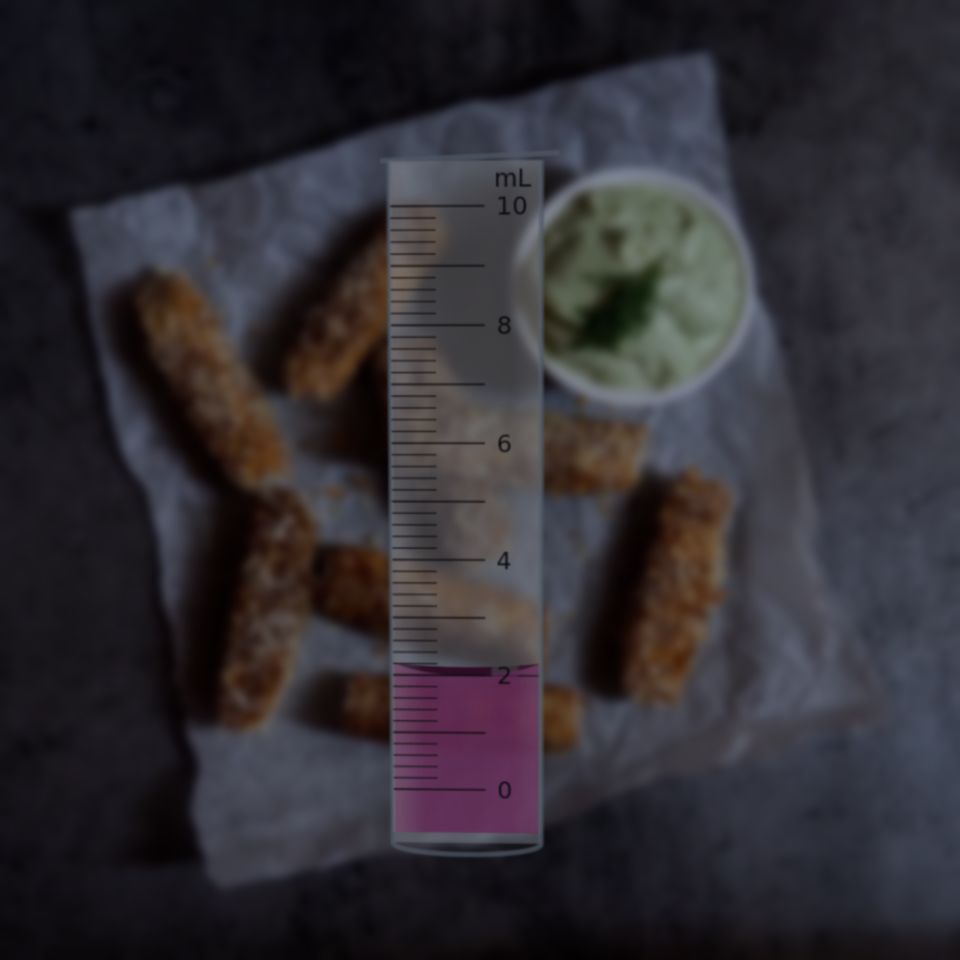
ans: 2; mL
